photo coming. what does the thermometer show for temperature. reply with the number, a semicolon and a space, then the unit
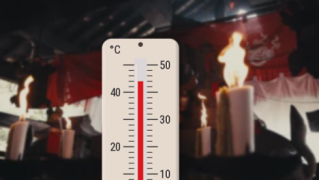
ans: 44; °C
